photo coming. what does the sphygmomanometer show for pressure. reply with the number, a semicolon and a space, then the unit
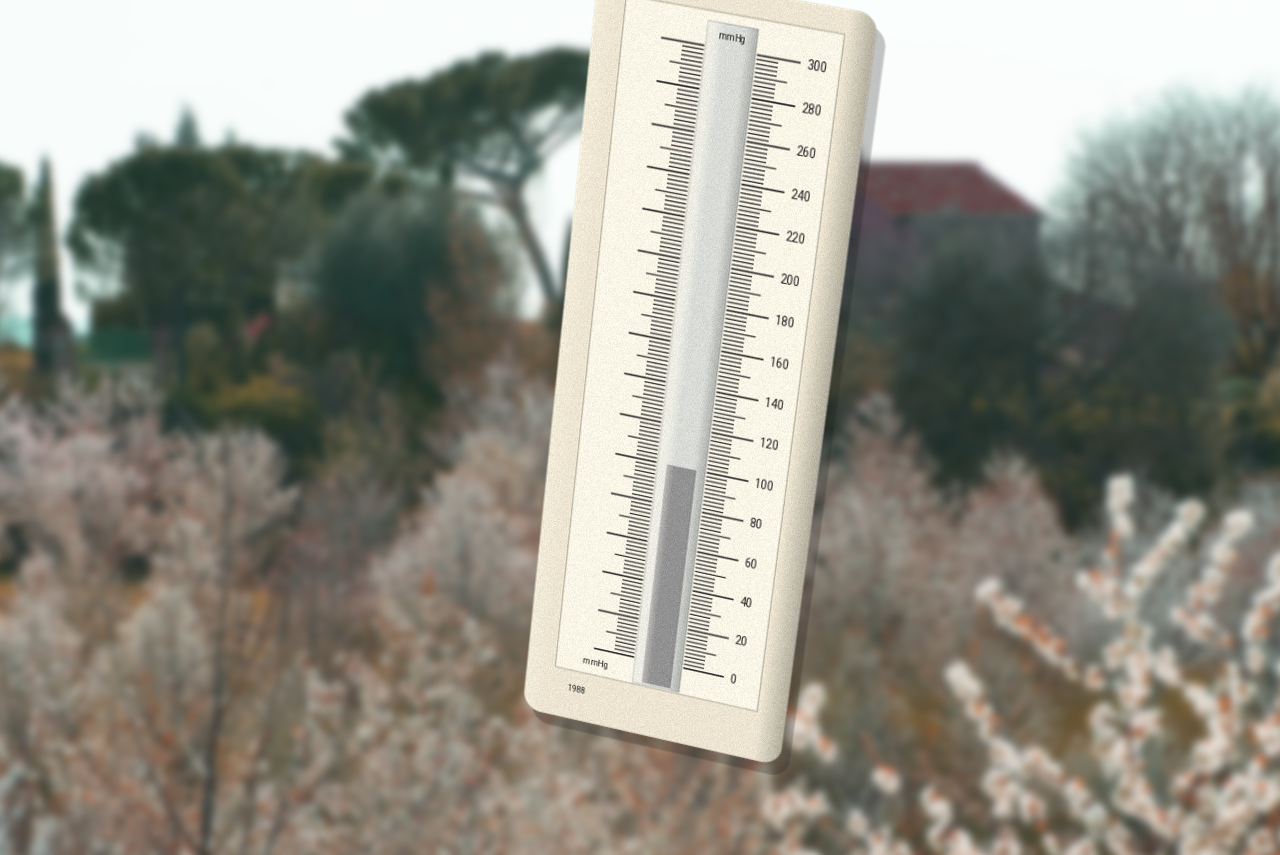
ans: 100; mmHg
